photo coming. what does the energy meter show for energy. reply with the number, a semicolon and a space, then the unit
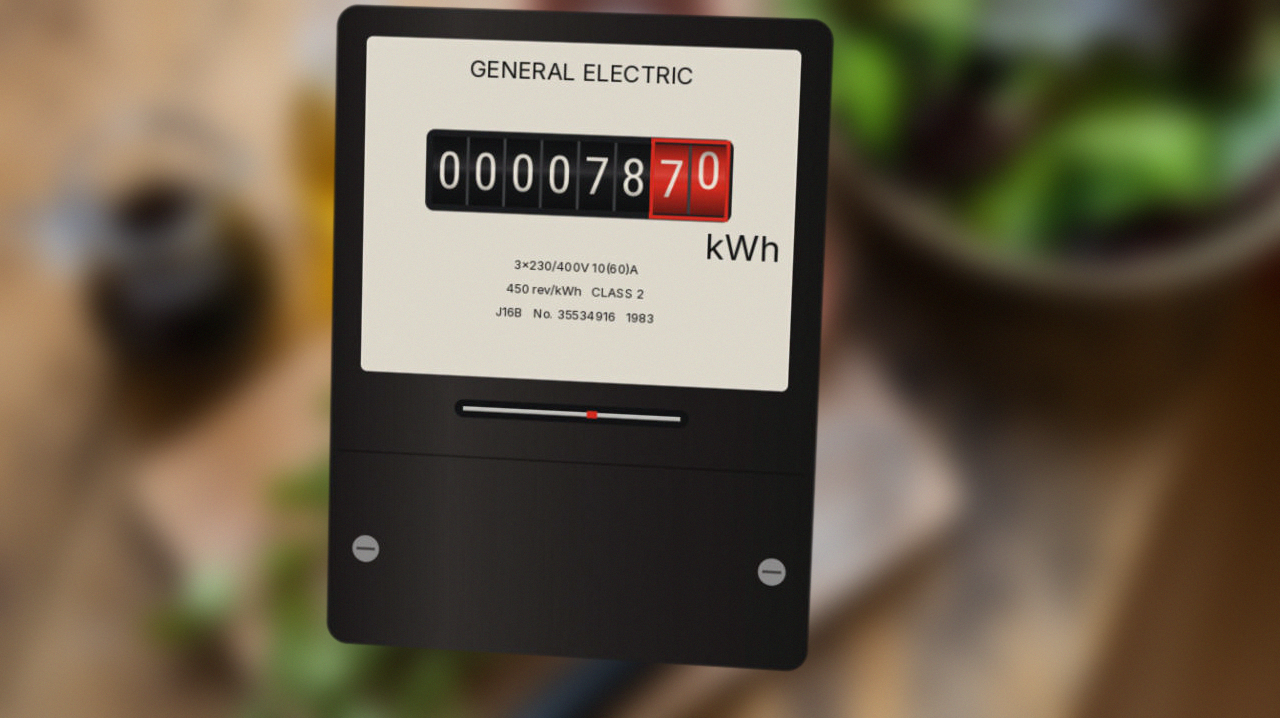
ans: 78.70; kWh
